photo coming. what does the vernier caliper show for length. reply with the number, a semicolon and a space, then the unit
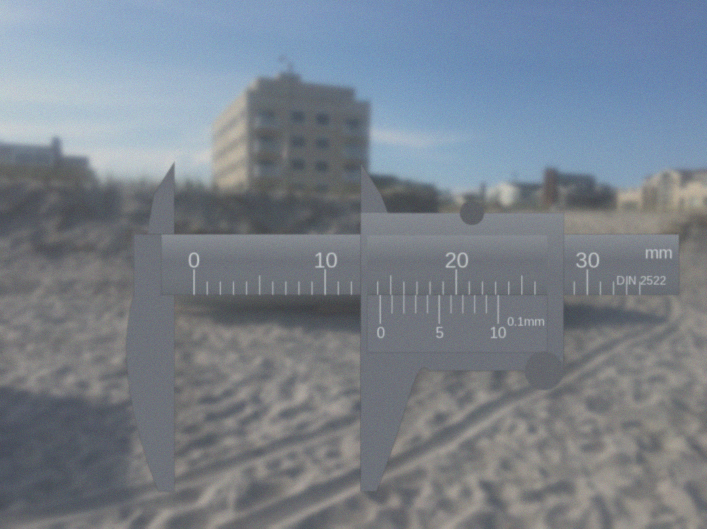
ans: 14.2; mm
